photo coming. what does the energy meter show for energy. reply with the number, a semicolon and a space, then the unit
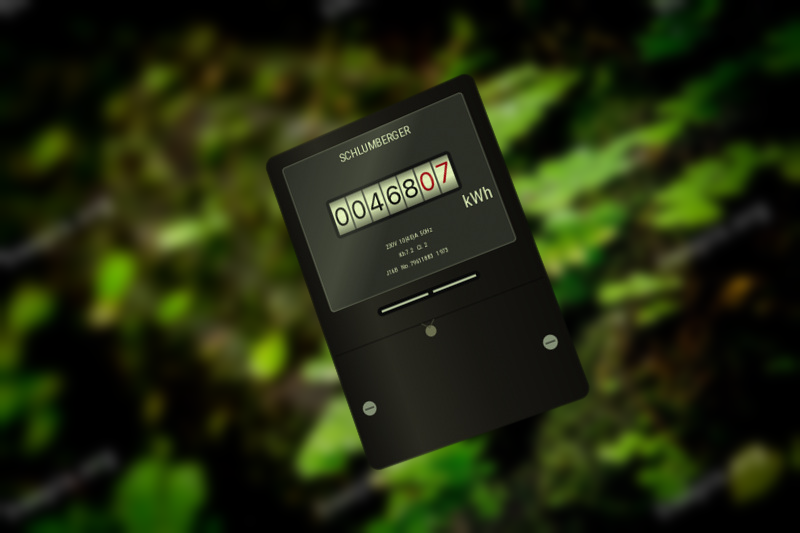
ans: 468.07; kWh
